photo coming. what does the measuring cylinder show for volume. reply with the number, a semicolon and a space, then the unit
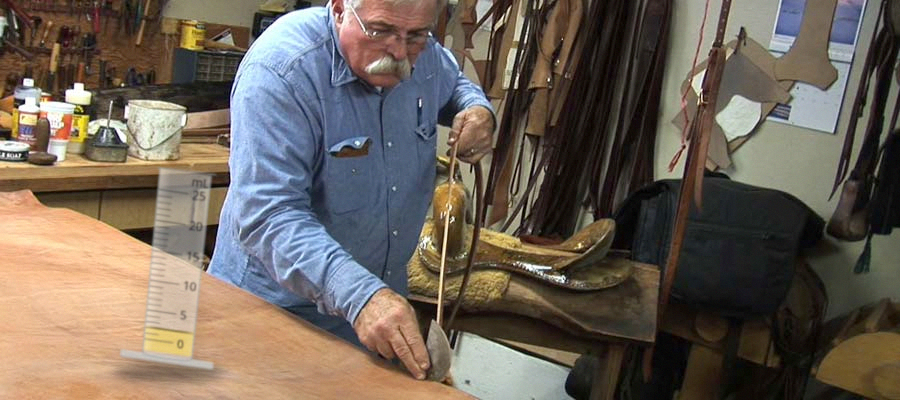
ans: 2; mL
